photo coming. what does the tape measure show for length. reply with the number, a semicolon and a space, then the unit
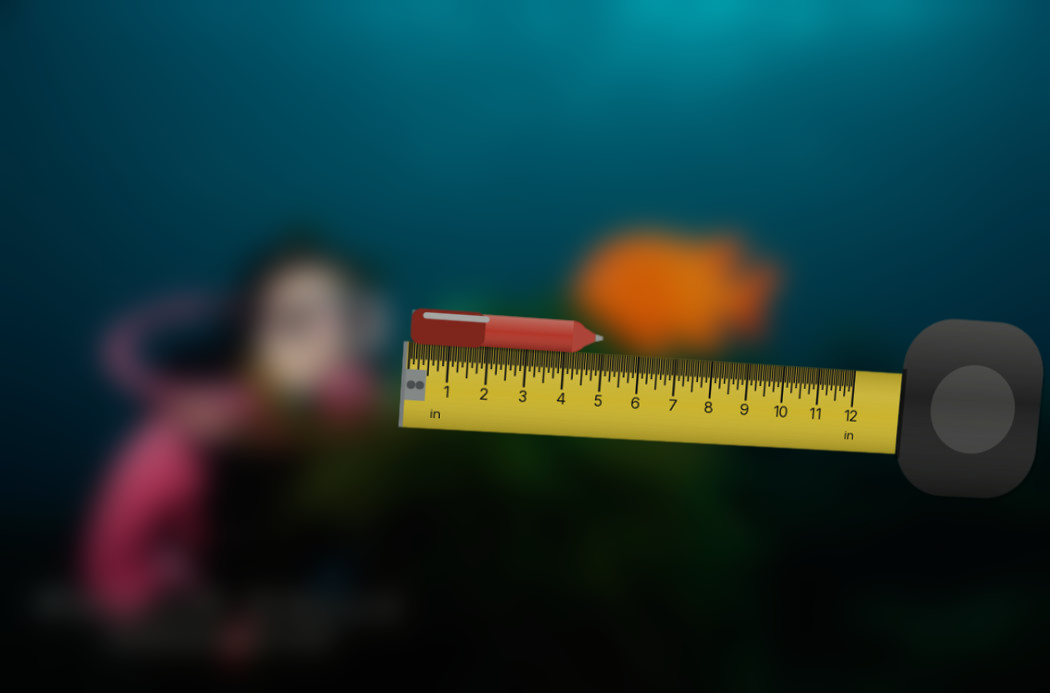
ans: 5; in
